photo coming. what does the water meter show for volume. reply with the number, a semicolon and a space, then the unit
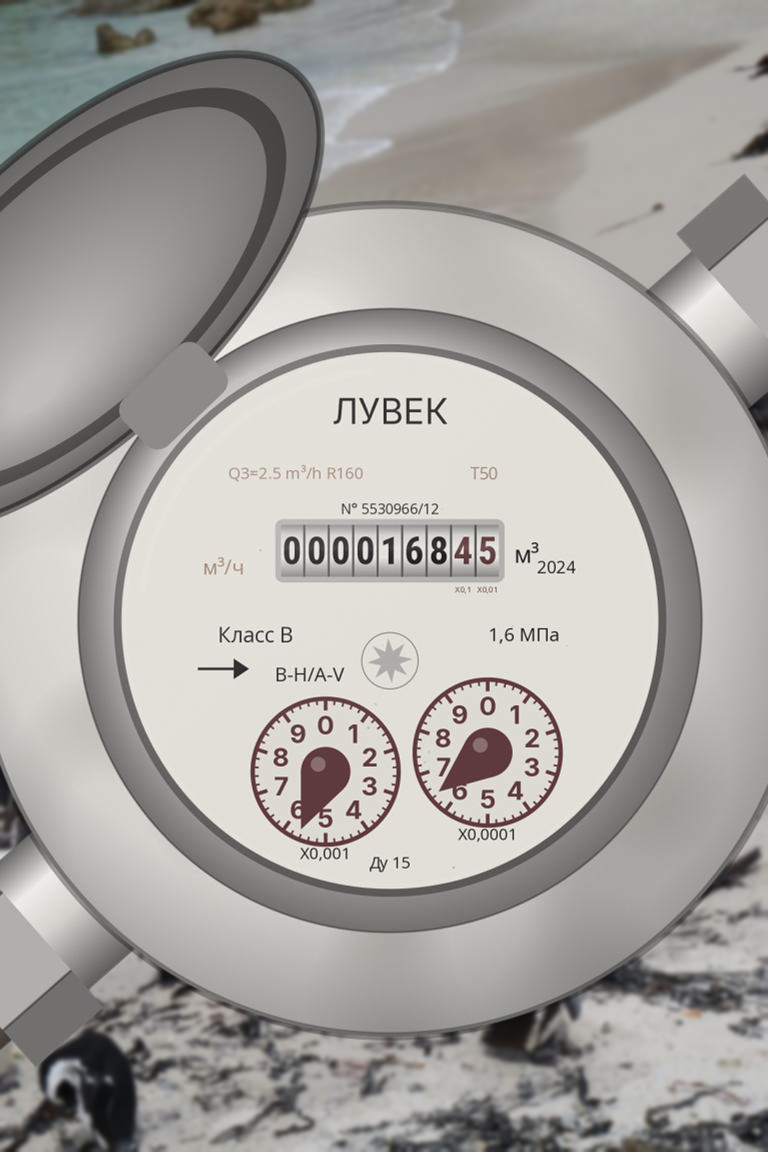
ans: 168.4556; m³
